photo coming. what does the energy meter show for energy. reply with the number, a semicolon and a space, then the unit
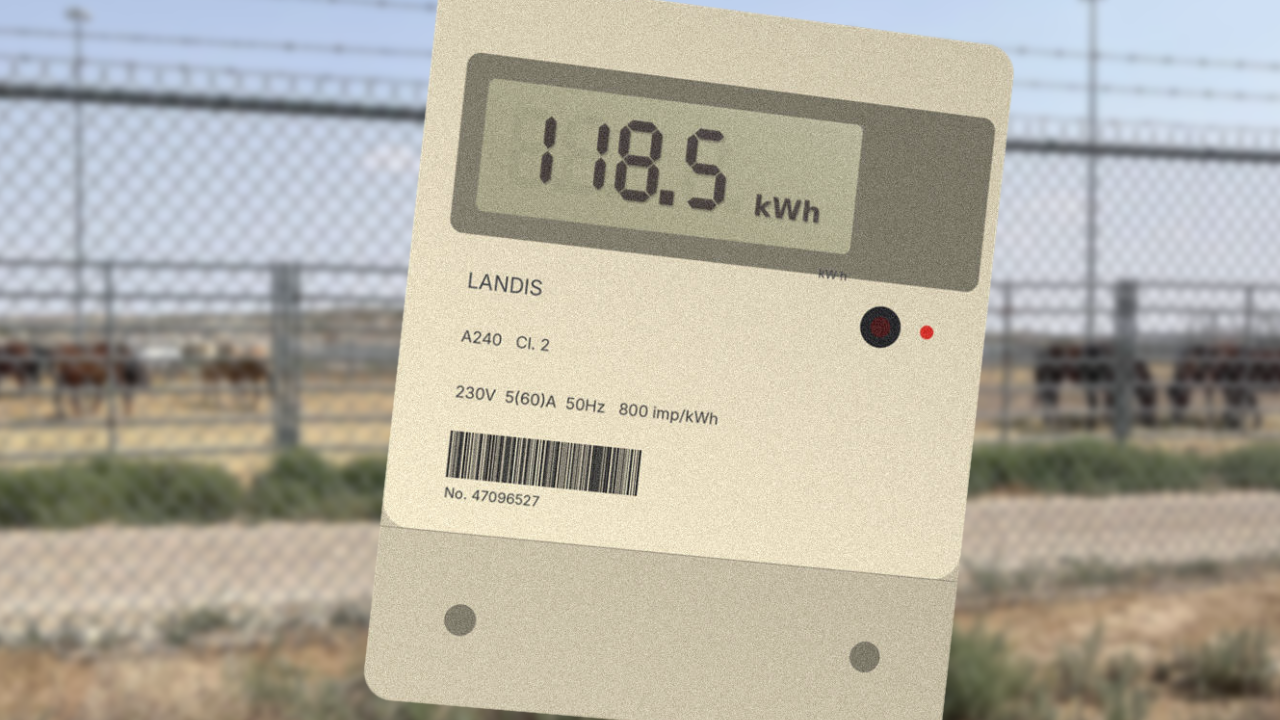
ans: 118.5; kWh
